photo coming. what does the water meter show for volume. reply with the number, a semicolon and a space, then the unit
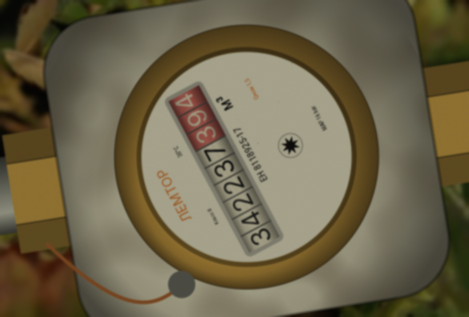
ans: 342237.394; m³
